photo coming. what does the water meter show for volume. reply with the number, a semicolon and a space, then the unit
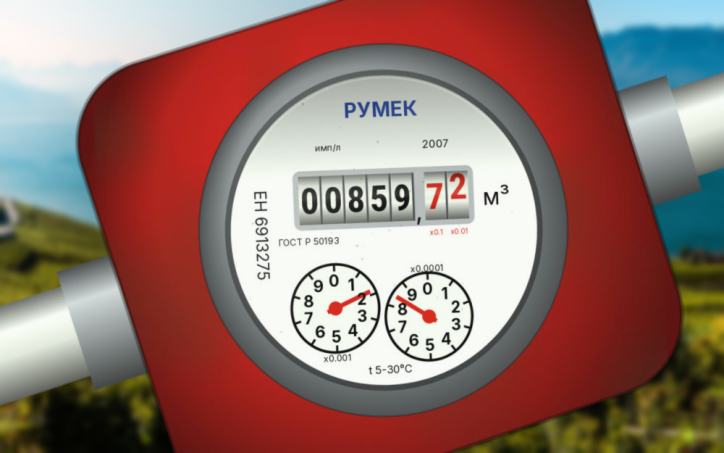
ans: 859.7218; m³
